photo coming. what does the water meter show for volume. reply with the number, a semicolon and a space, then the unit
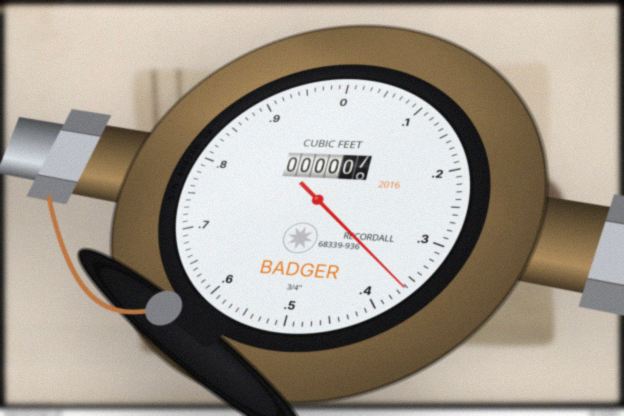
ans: 7.36; ft³
